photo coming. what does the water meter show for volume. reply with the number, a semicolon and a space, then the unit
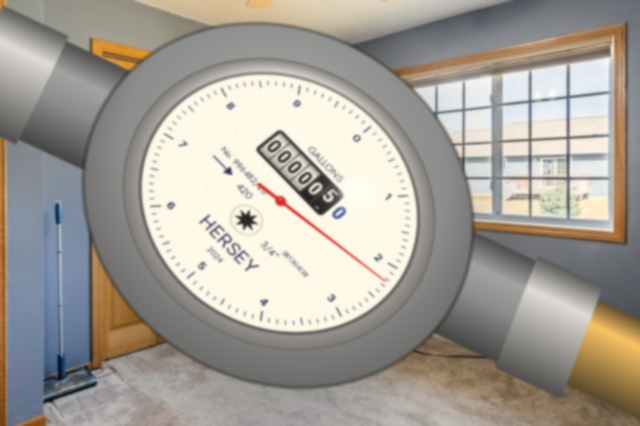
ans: 52.2; gal
